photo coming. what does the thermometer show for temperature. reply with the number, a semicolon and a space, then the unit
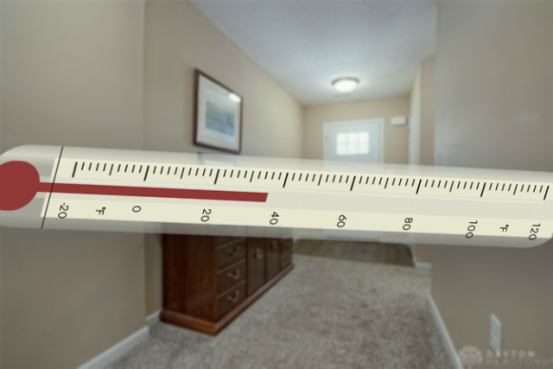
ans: 36; °F
